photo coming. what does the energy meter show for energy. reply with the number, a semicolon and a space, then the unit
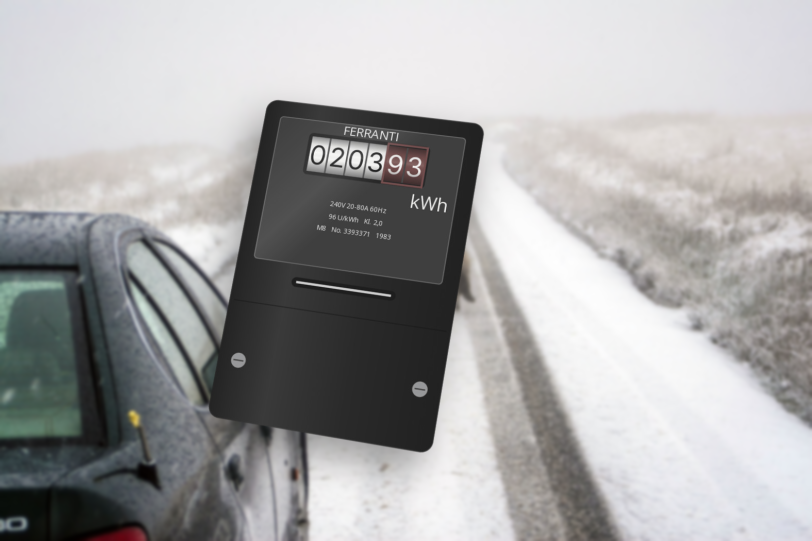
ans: 203.93; kWh
